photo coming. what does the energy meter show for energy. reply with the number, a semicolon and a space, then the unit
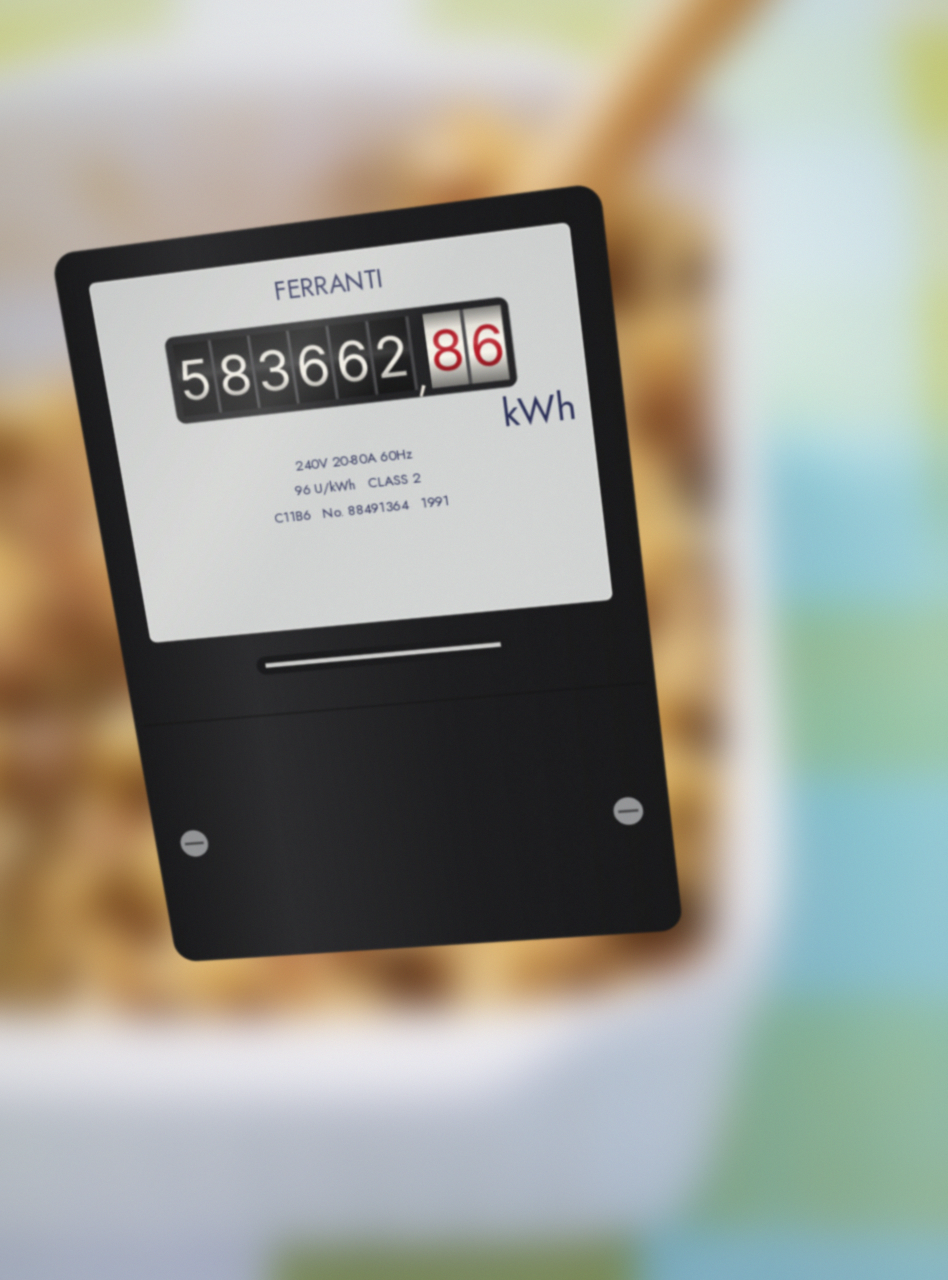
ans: 583662.86; kWh
